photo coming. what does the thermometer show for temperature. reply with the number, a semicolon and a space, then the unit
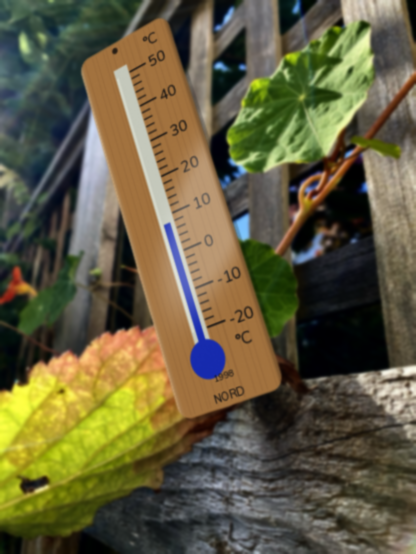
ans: 8; °C
